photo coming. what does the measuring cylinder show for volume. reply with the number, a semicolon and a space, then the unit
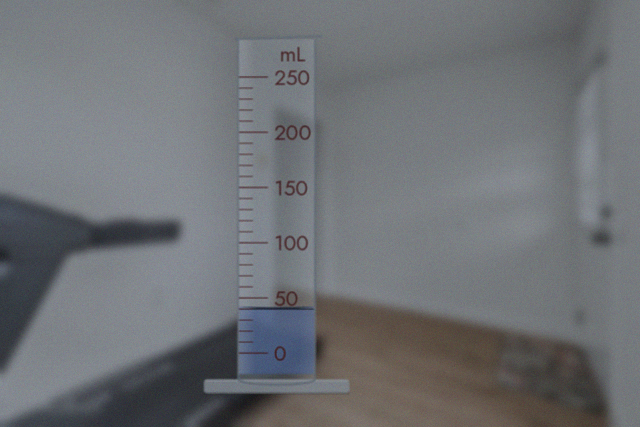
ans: 40; mL
